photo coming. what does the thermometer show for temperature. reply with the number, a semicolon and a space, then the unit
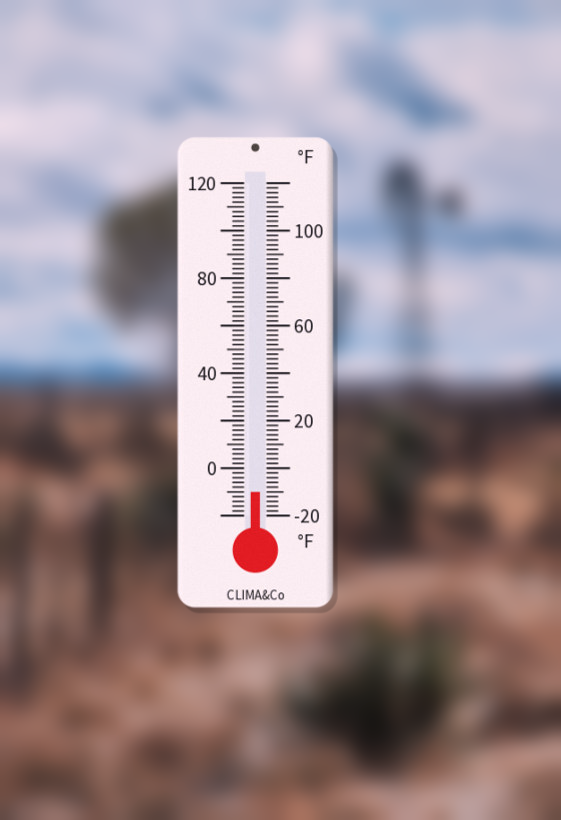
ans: -10; °F
